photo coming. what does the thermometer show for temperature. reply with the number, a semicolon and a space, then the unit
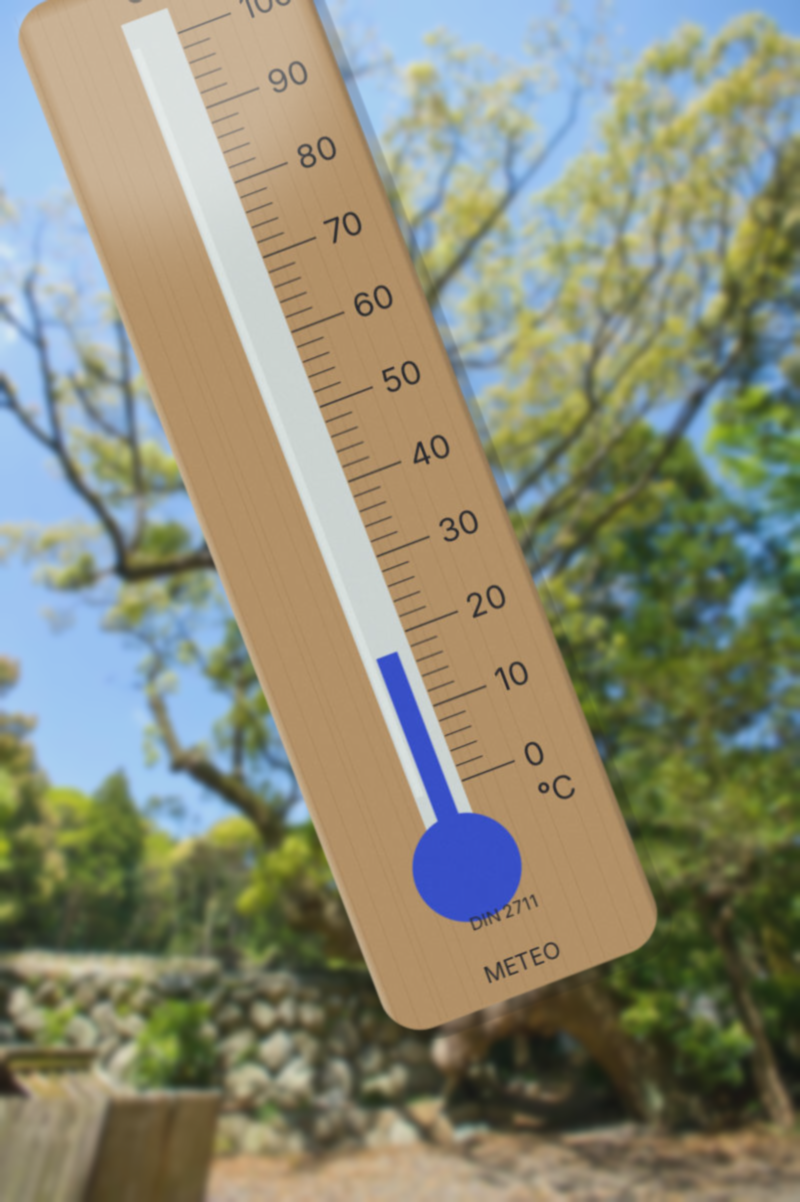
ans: 18; °C
